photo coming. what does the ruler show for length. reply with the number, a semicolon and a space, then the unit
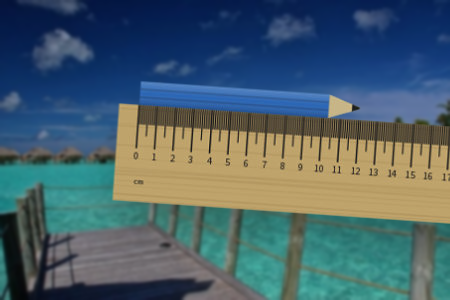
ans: 12; cm
